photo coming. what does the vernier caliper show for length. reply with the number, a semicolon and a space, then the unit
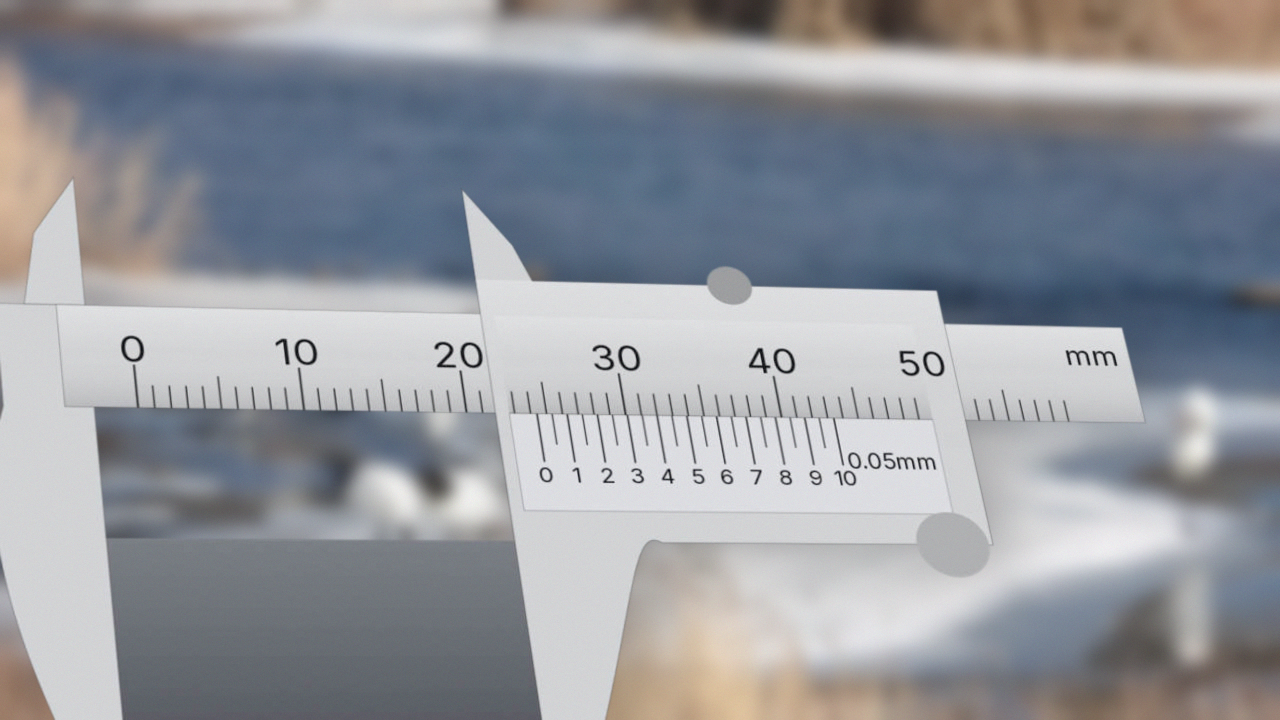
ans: 24.4; mm
